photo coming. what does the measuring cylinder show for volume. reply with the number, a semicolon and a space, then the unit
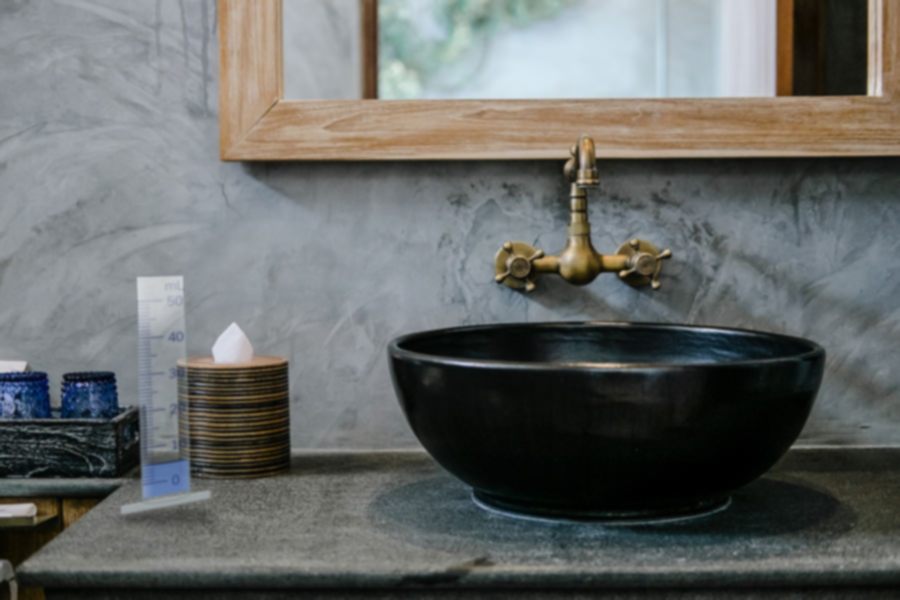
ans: 5; mL
